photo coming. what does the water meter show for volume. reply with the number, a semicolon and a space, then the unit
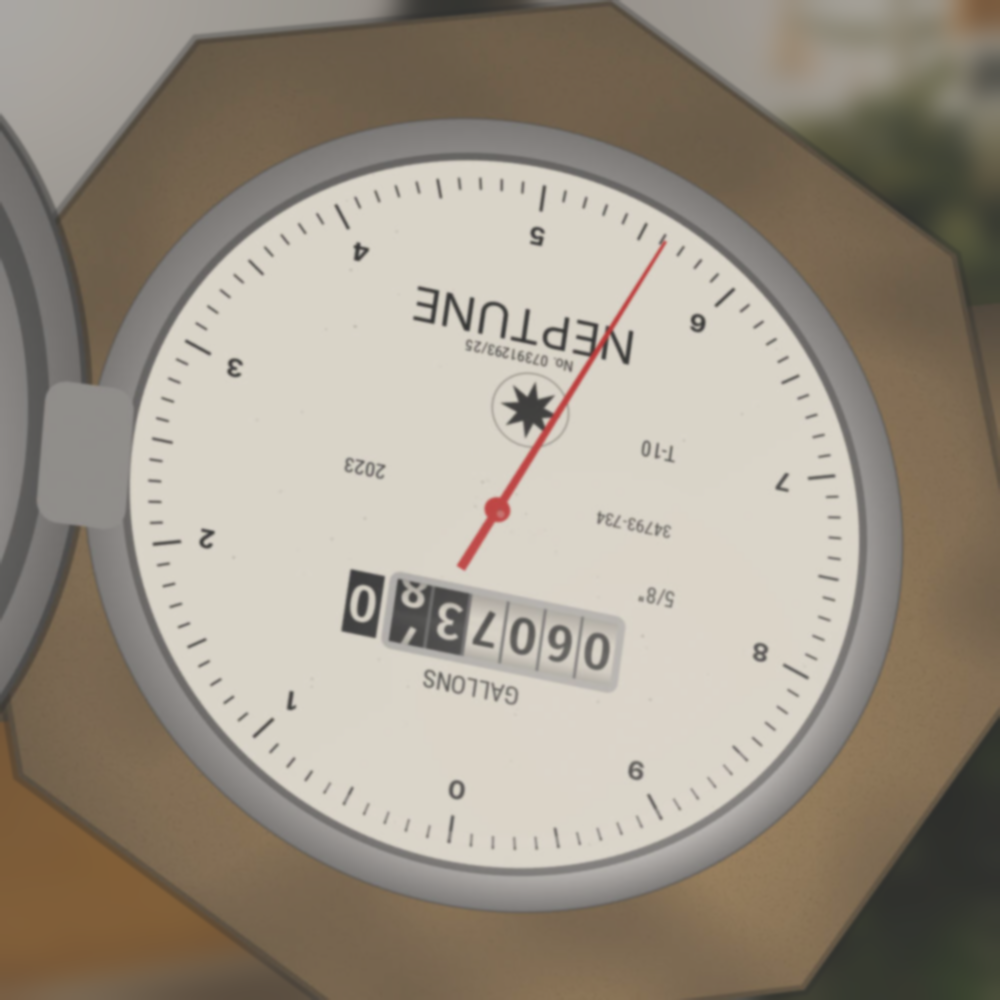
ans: 607375.6; gal
